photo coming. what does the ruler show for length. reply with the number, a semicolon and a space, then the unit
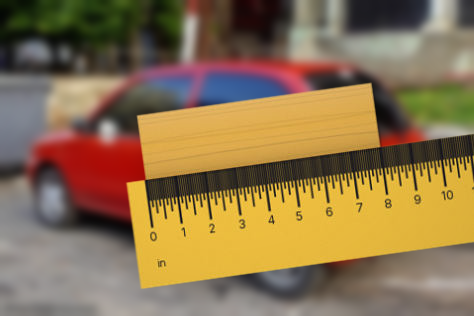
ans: 8; in
